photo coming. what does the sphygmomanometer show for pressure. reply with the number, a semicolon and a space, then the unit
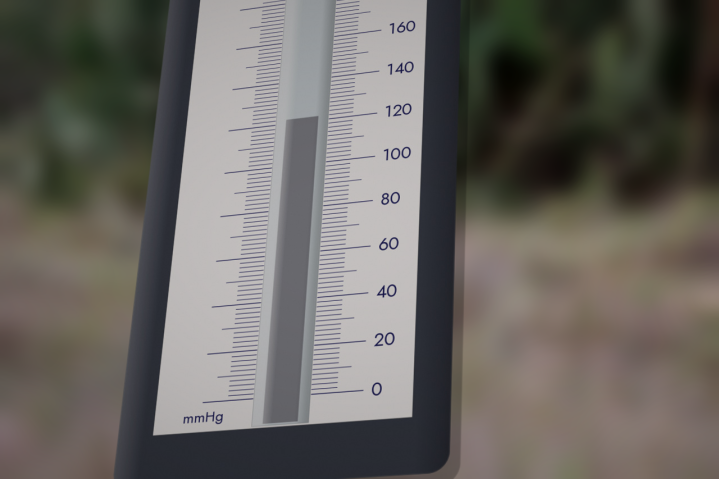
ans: 122; mmHg
